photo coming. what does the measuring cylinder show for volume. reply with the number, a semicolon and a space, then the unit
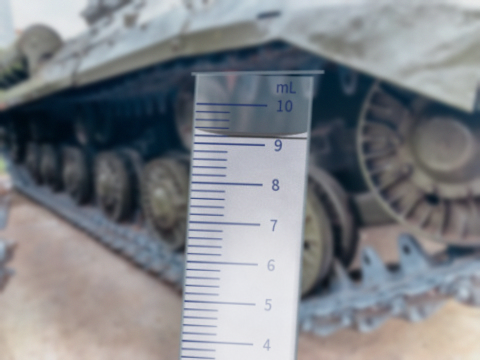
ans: 9.2; mL
